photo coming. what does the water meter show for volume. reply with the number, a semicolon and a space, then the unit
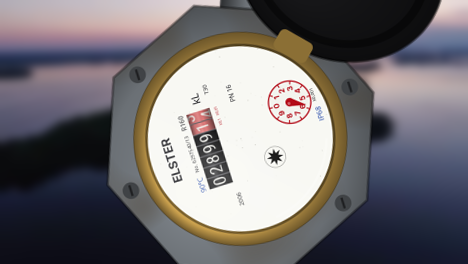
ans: 2899.135; kL
